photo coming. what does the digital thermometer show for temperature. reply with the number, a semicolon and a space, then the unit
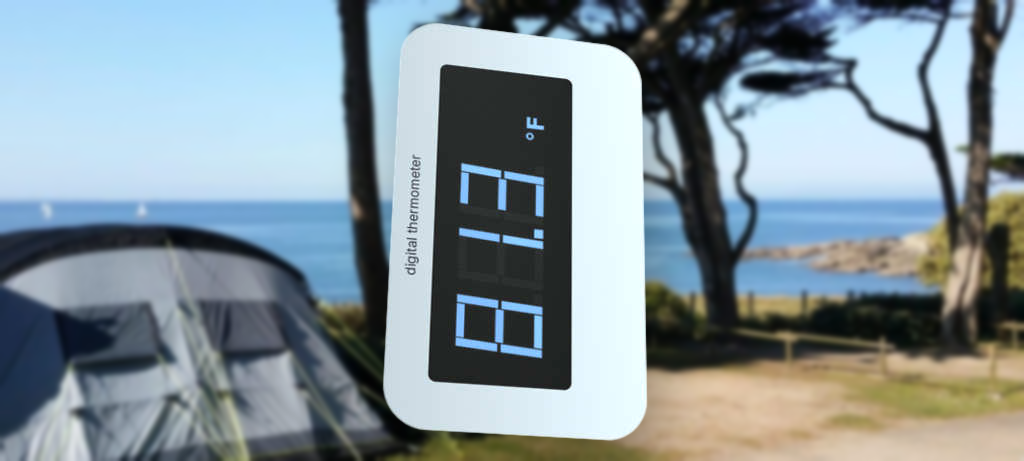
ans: 81.3; °F
